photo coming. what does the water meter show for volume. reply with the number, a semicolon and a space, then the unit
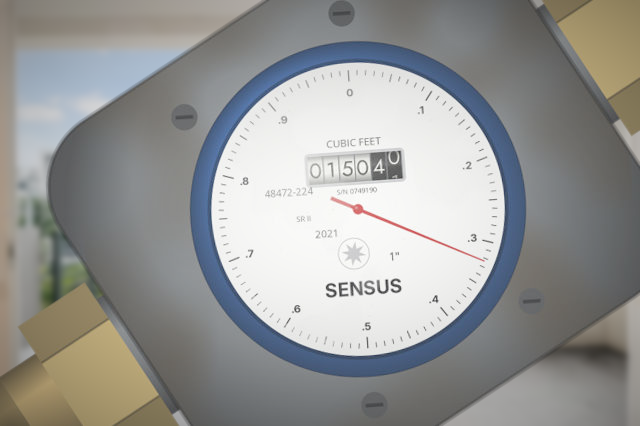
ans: 15040.32; ft³
